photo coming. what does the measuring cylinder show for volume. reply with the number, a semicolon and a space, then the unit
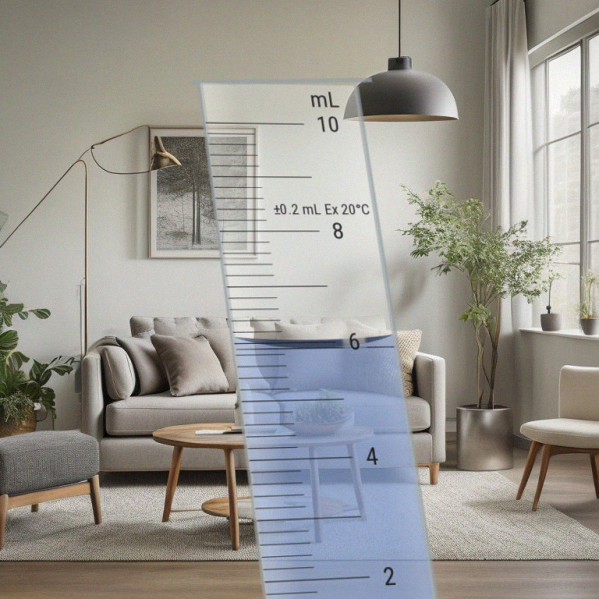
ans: 5.9; mL
